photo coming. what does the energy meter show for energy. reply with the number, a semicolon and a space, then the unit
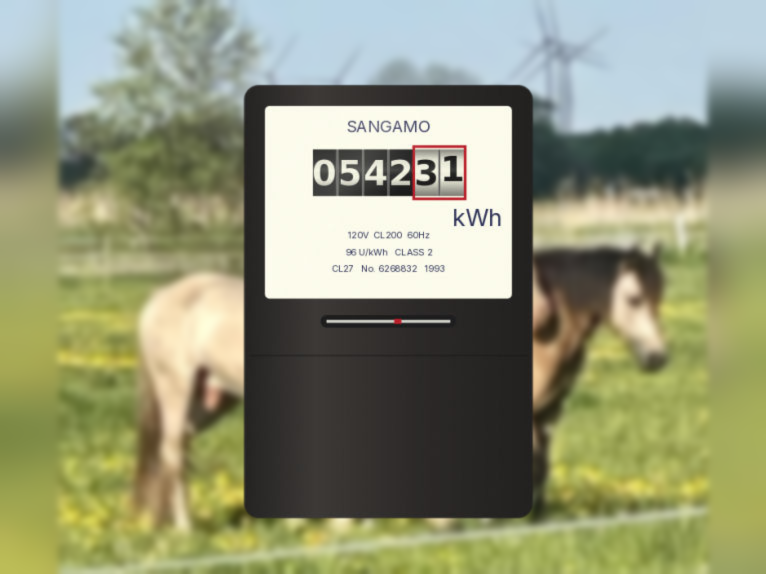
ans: 542.31; kWh
